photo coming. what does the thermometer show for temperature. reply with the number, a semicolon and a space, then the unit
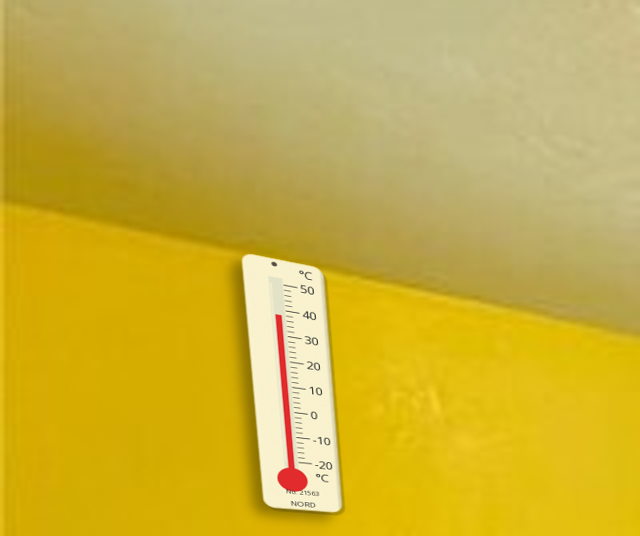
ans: 38; °C
